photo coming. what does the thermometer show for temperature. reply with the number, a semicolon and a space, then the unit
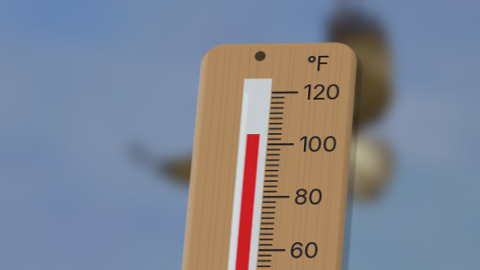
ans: 104; °F
